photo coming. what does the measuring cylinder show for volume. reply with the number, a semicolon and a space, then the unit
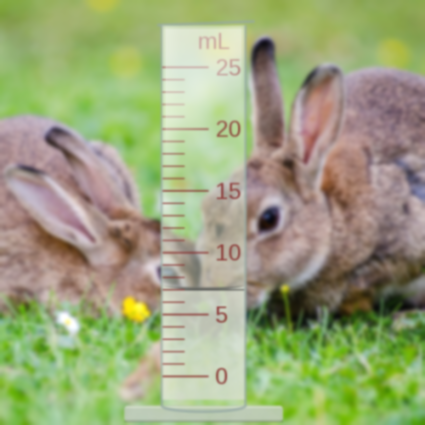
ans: 7; mL
